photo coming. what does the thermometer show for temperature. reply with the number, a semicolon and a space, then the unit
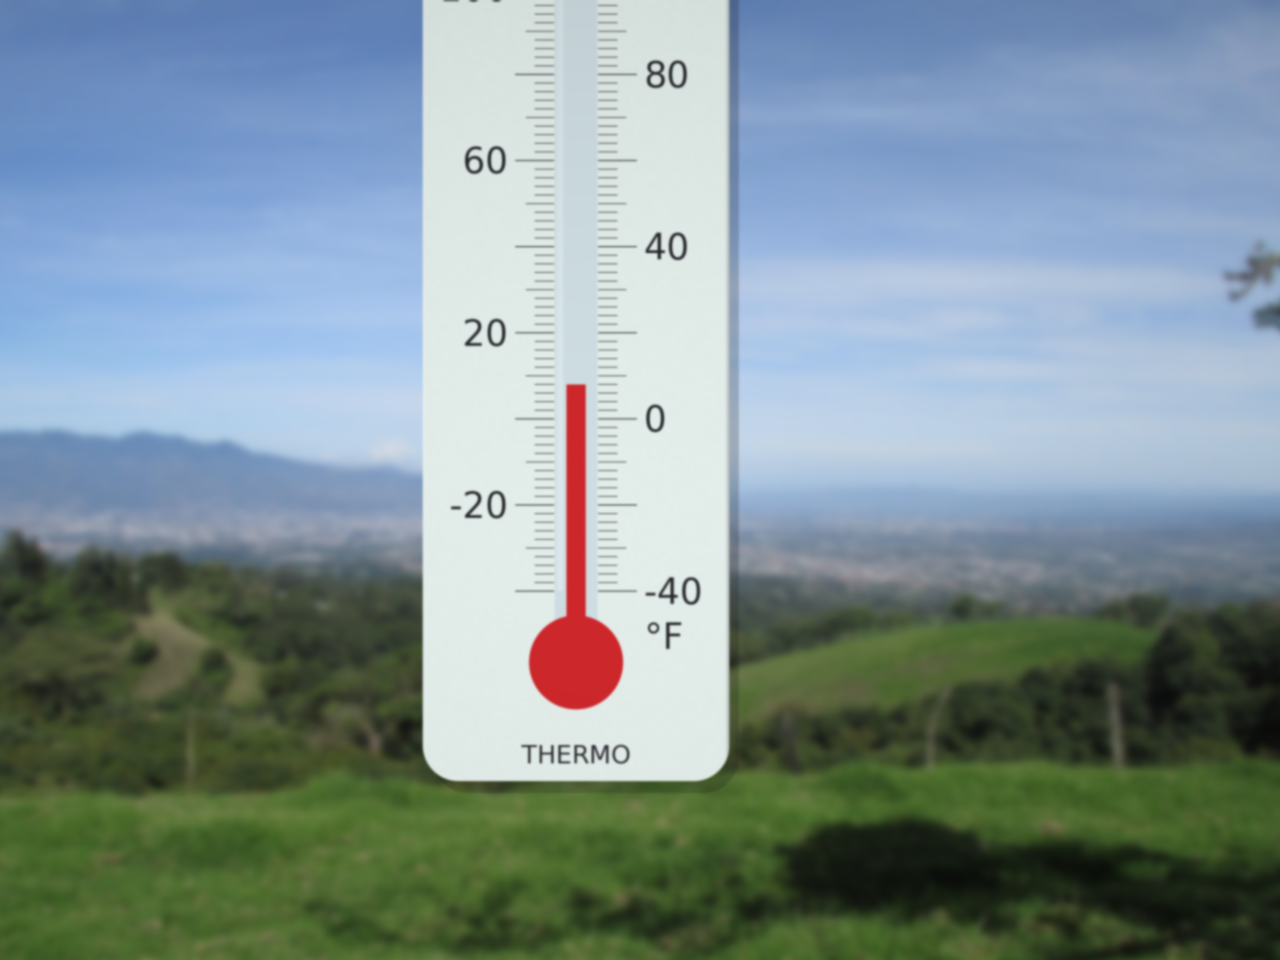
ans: 8; °F
